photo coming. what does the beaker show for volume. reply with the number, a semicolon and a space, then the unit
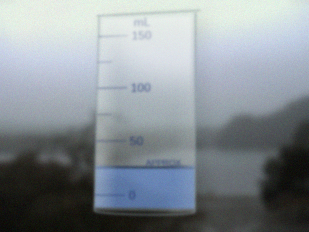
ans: 25; mL
